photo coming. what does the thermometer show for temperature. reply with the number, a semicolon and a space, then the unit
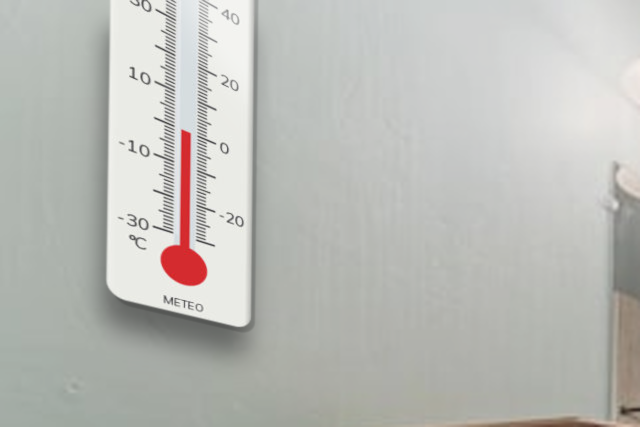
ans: 0; °C
